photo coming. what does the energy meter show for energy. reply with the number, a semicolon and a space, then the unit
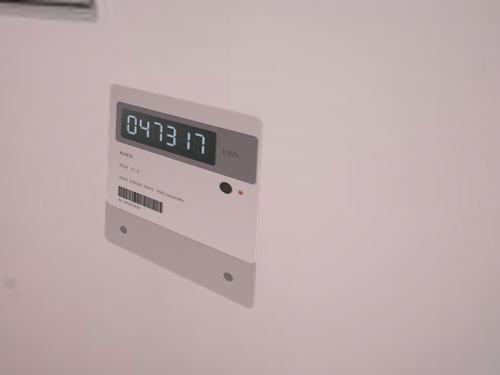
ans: 47317; kWh
